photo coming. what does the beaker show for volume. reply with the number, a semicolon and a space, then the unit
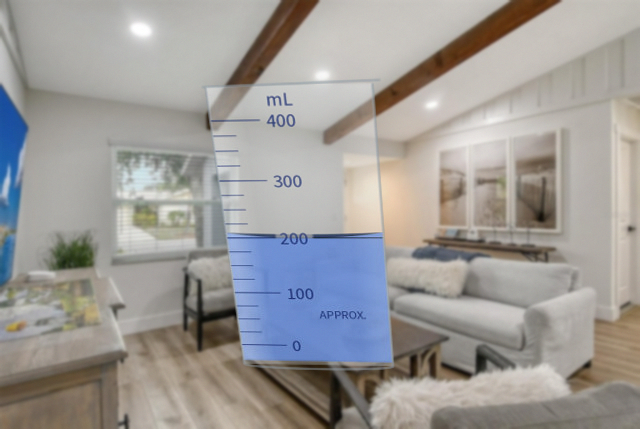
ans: 200; mL
